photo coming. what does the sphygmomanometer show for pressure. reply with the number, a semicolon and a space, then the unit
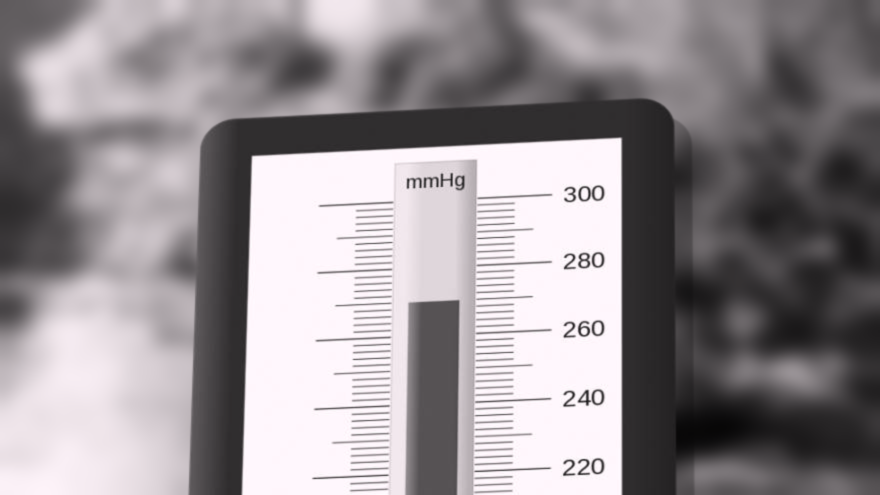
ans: 270; mmHg
